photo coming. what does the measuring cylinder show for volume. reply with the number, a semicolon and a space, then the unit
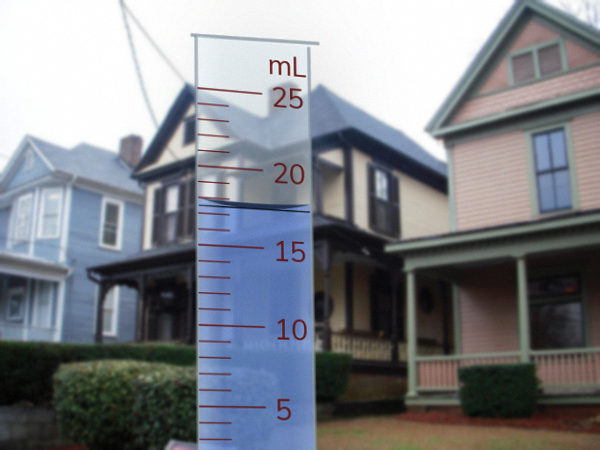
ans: 17.5; mL
